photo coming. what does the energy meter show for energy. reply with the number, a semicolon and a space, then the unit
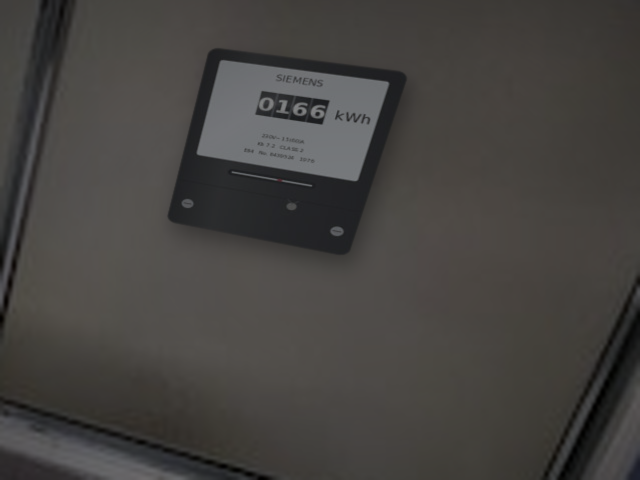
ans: 166; kWh
